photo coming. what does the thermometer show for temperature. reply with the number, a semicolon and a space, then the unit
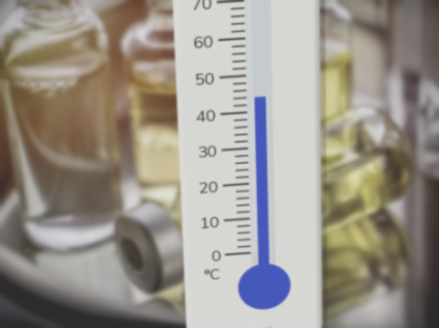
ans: 44; °C
